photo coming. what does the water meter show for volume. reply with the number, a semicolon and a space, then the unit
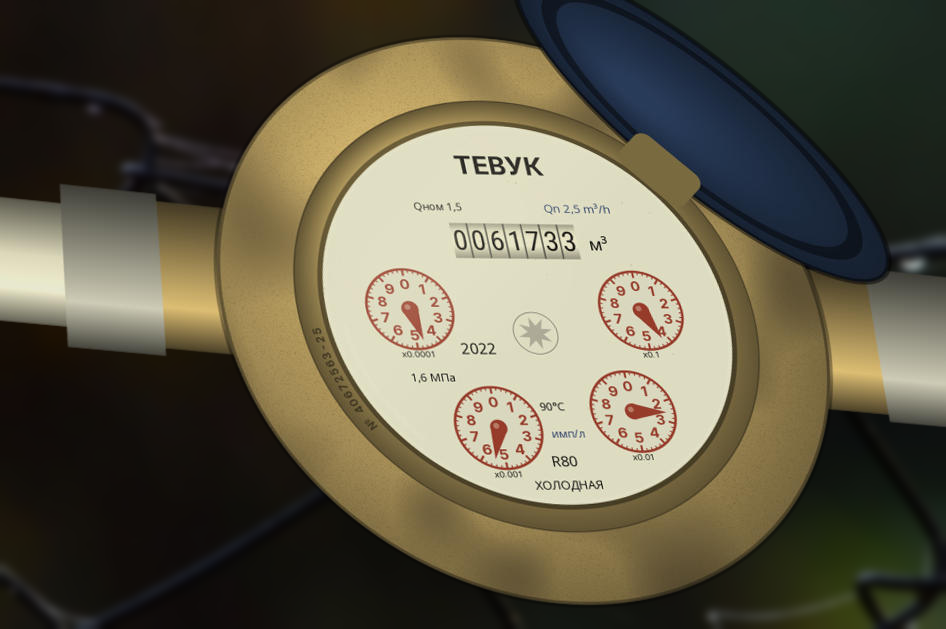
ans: 61733.4254; m³
